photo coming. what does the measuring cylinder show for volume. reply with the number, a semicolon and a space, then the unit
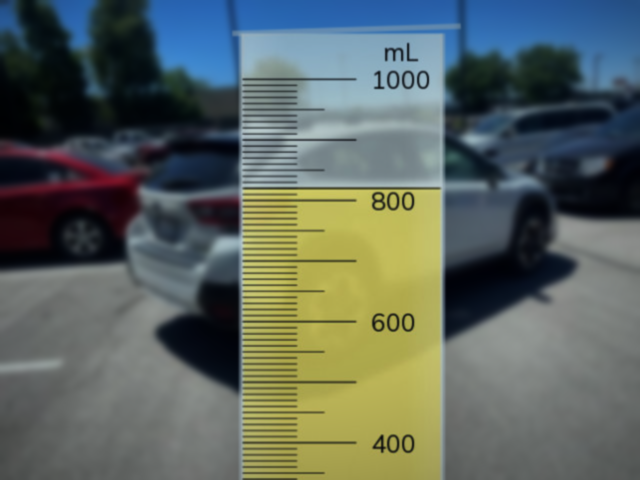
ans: 820; mL
